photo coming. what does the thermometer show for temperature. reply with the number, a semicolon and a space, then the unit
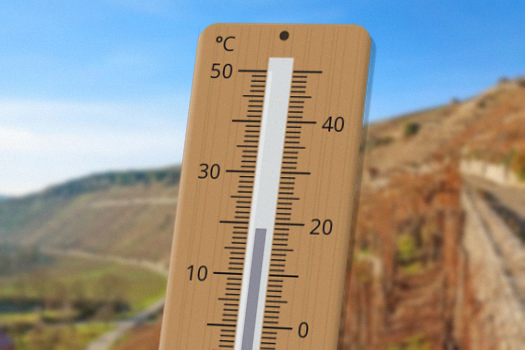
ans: 19; °C
